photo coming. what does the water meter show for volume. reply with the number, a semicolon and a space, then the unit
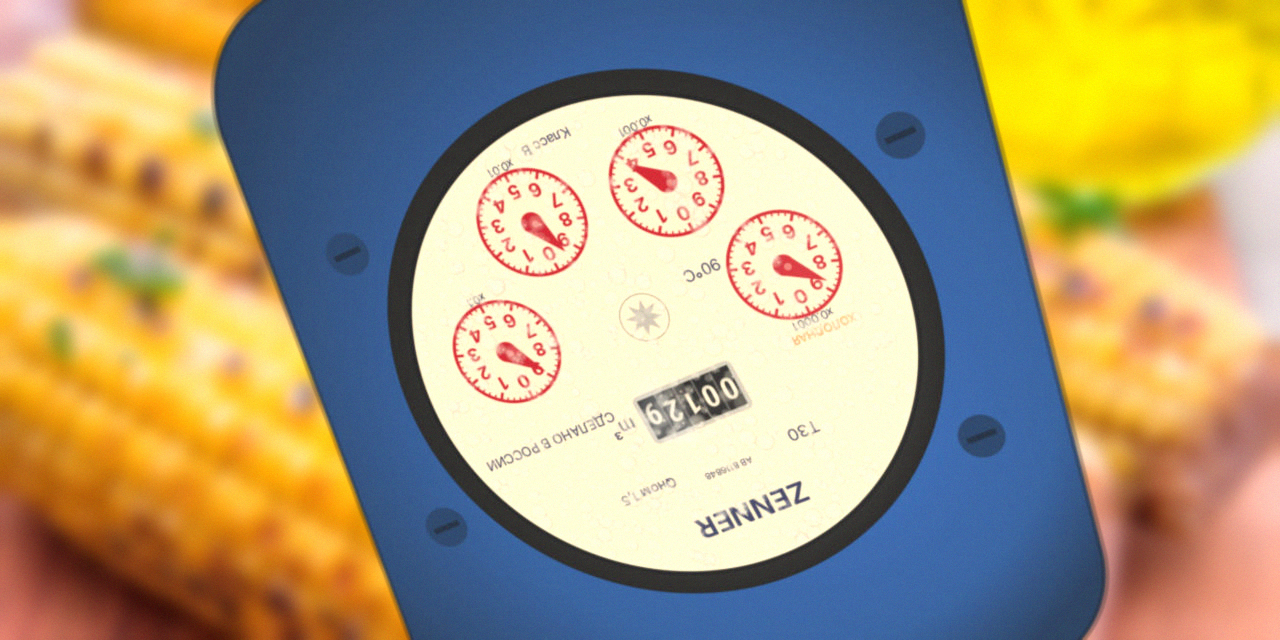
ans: 128.8938; m³
